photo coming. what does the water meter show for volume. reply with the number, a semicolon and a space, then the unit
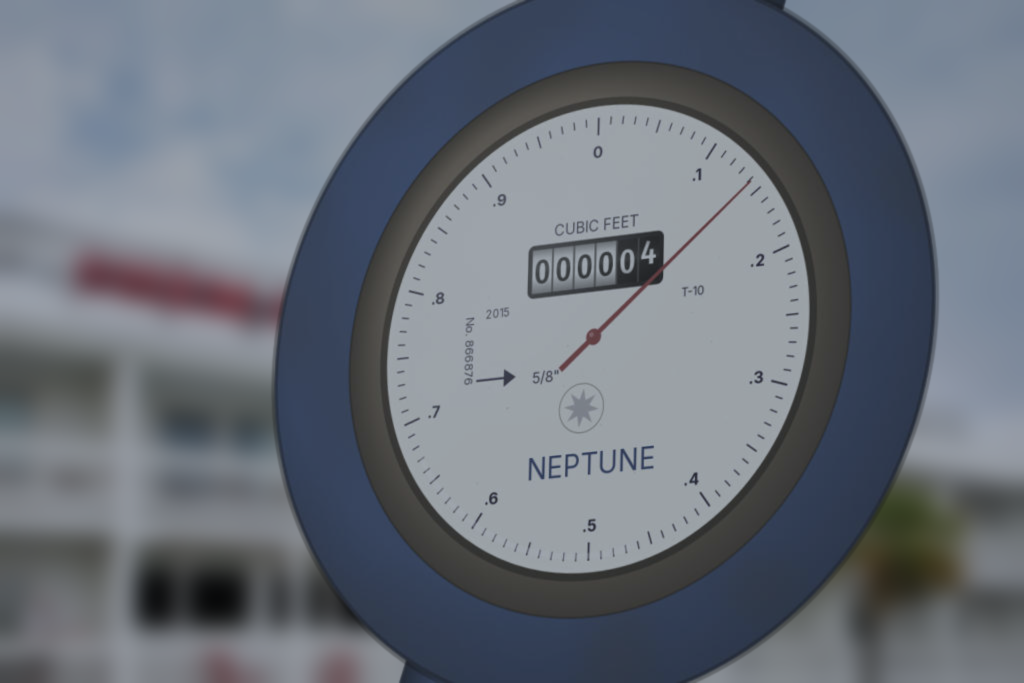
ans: 4.14; ft³
